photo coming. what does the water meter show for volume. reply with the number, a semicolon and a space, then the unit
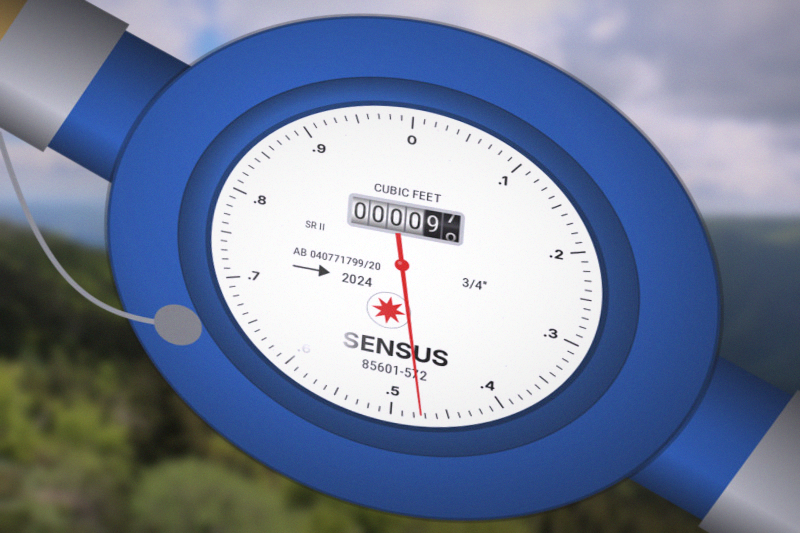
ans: 97.47; ft³
